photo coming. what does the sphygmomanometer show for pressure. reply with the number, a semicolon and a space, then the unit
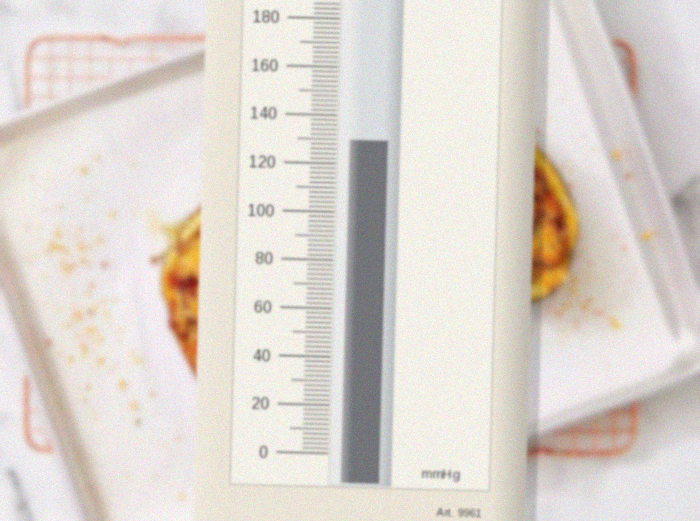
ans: 130; mmHg
